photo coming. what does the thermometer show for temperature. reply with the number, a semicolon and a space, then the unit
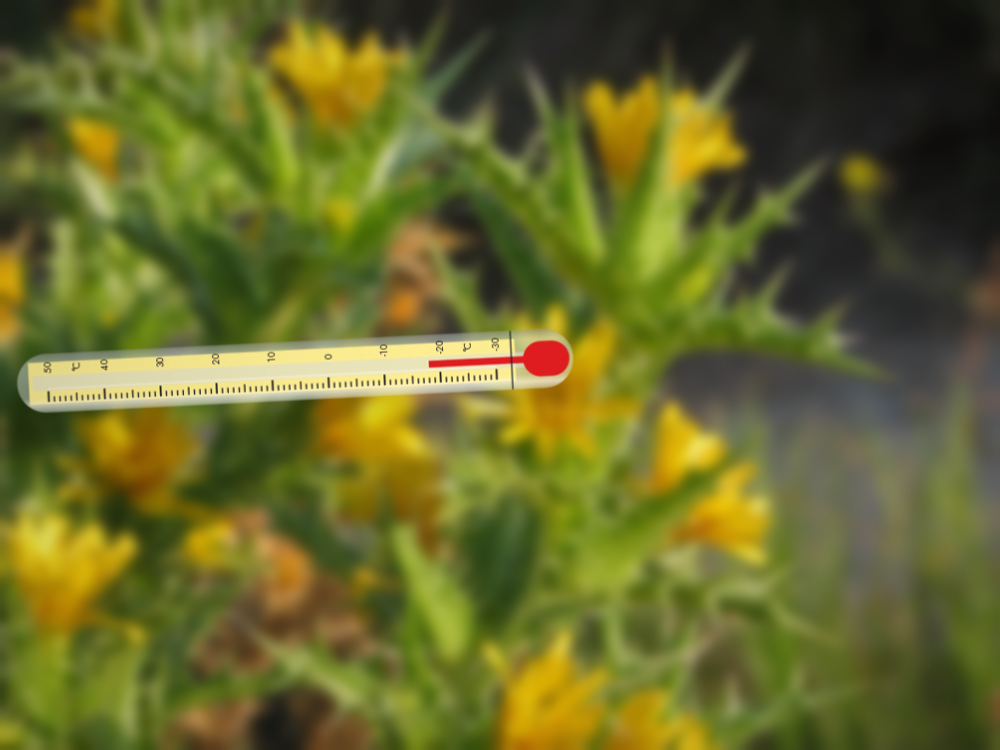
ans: -18; °C
